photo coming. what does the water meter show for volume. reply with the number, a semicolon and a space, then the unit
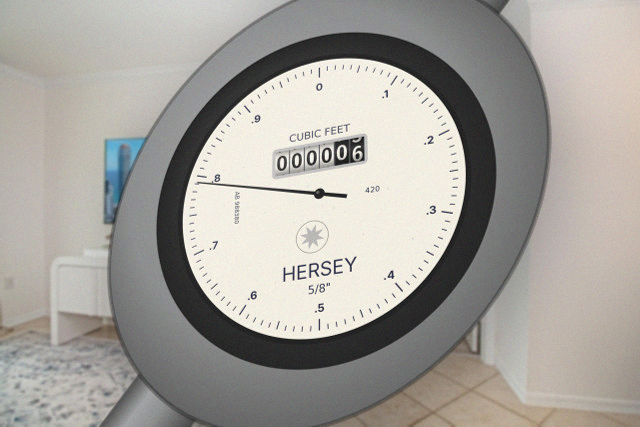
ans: 5.79; ft³
